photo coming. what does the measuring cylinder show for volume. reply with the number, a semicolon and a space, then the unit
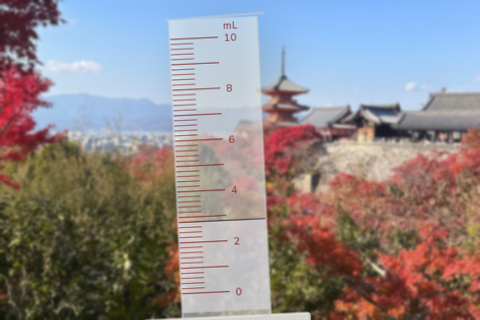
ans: 2.8; mL
